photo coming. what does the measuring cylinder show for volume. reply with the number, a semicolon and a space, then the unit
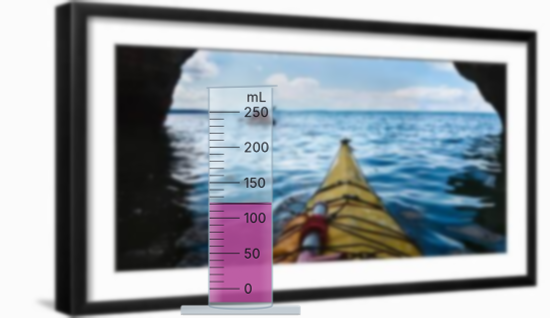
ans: 120; mL
